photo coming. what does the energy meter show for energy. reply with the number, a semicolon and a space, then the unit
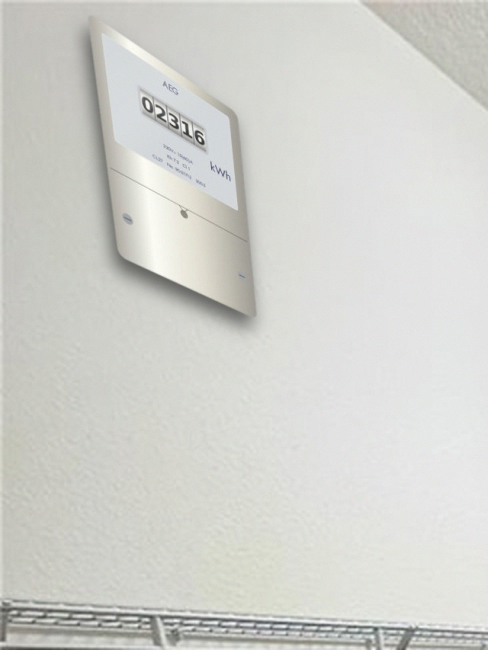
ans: 2316; kWh
